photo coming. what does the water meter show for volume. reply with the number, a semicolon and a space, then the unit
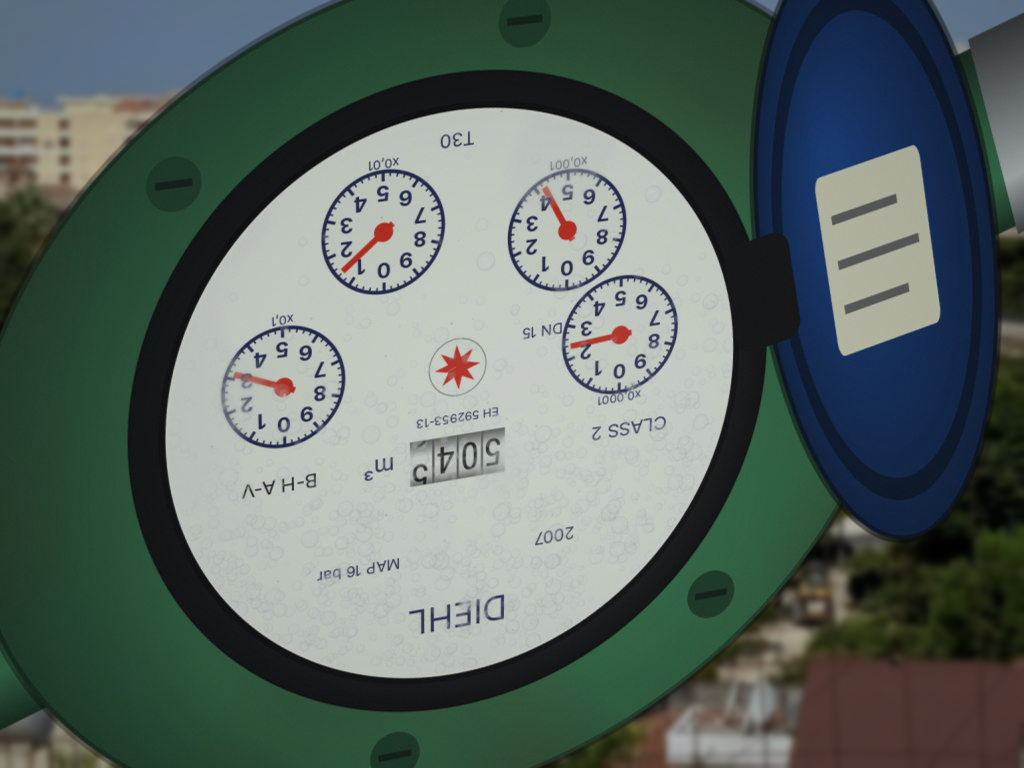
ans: 5045.3142; m³
